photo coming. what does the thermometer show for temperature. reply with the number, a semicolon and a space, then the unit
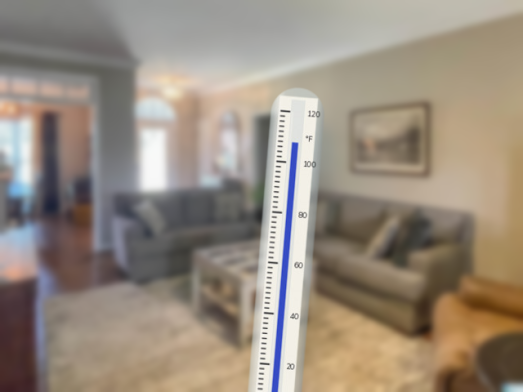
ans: 108; °F
